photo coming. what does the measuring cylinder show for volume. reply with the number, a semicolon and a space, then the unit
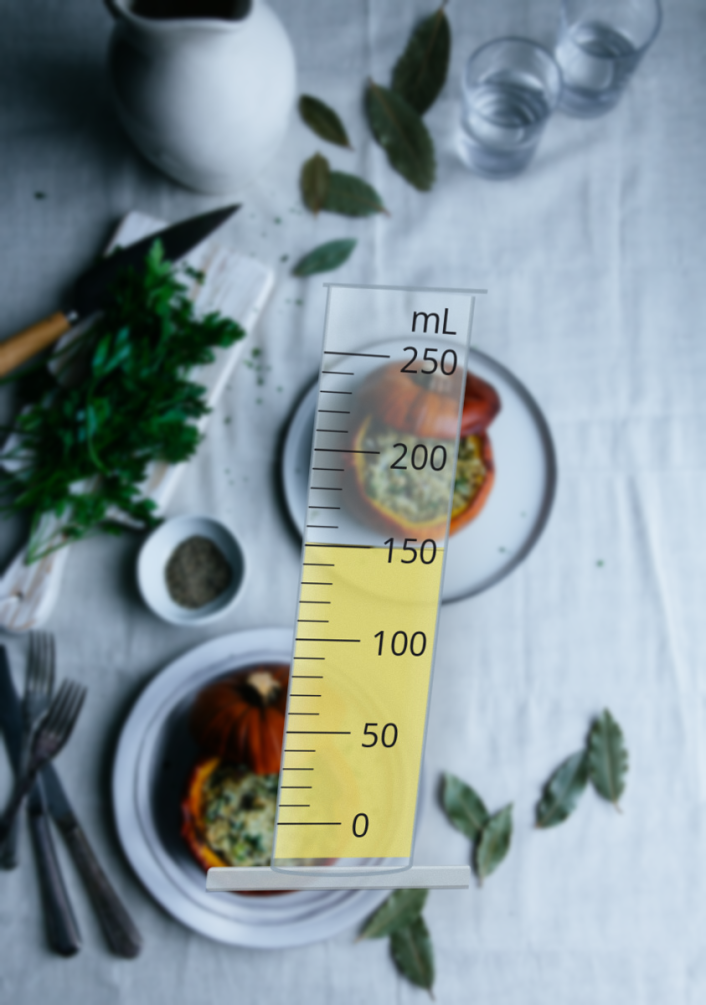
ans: 150; mL
